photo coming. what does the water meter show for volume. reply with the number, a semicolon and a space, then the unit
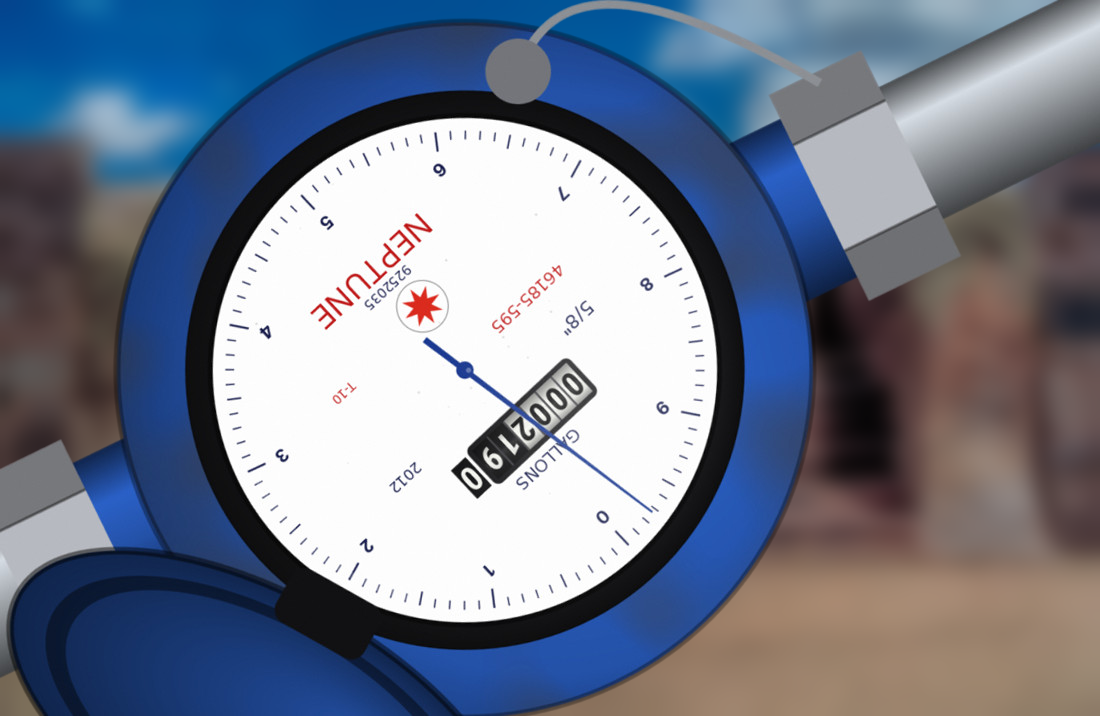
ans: 2189.7; gal
